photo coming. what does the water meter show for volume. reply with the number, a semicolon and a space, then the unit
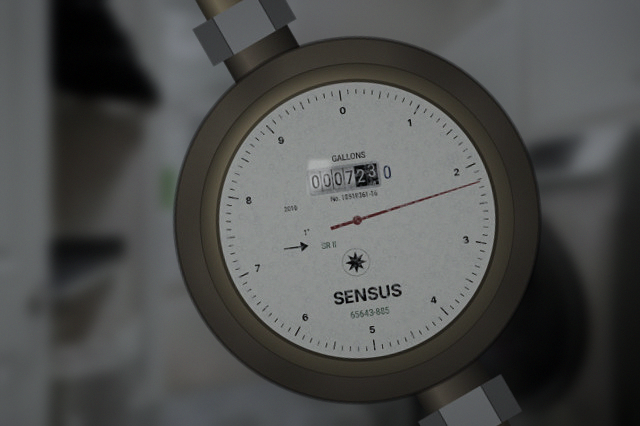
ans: 7232.2; gal
